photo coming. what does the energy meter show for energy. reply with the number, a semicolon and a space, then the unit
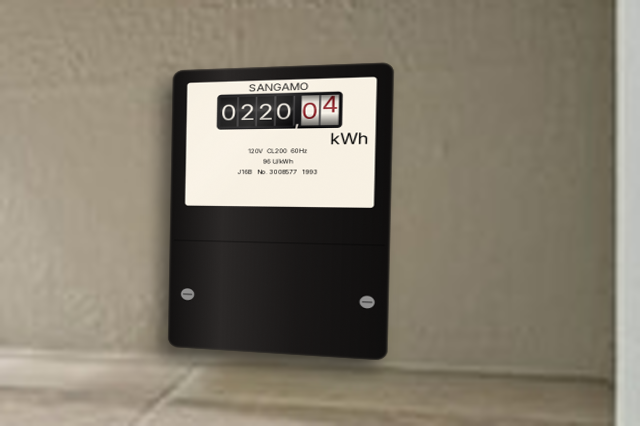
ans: 220.04; kWh
